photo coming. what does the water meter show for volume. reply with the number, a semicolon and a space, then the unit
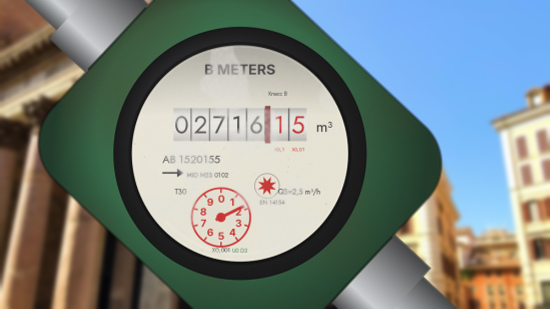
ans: 2716.151; m³
